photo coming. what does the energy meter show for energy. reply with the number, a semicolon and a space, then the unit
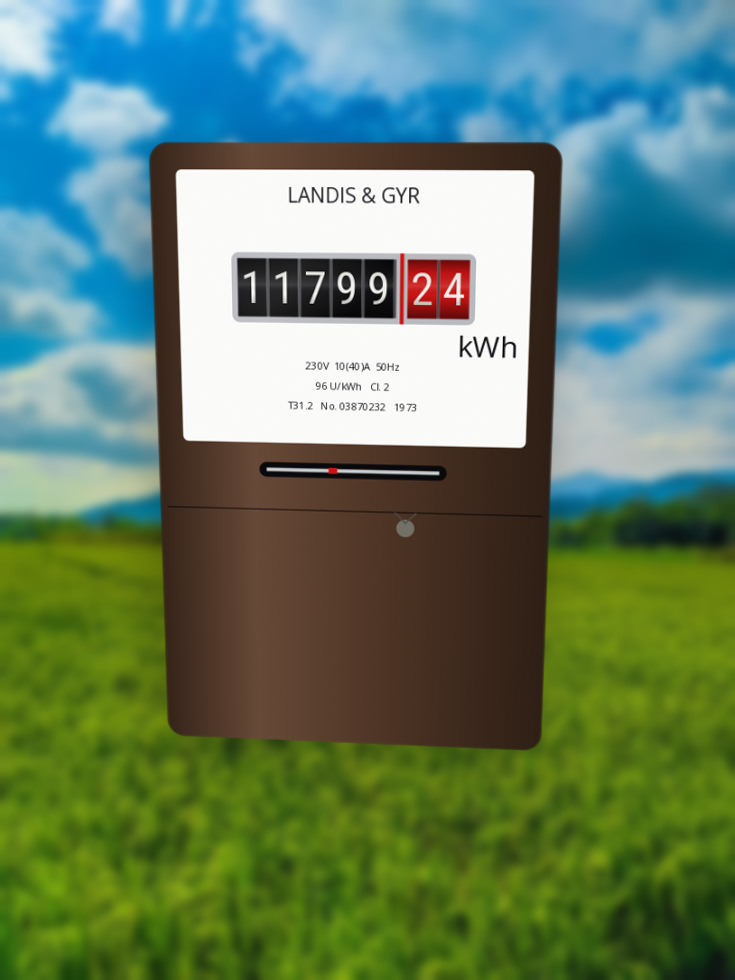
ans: 11799.24; kWh
